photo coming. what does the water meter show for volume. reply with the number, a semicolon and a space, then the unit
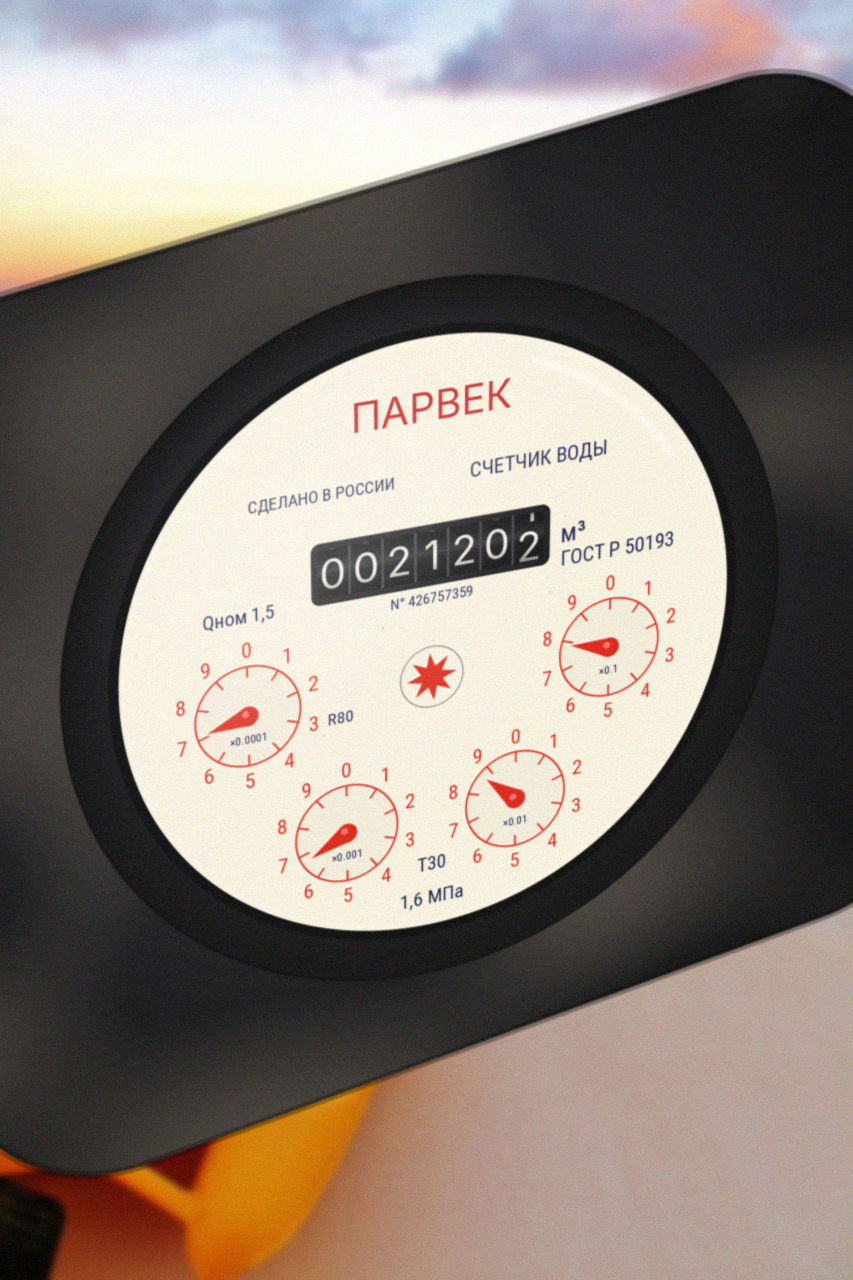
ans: 21201.7867; m³
